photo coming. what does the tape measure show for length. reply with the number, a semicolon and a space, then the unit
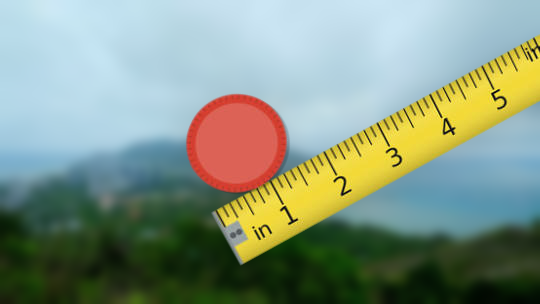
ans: 1.625; in
